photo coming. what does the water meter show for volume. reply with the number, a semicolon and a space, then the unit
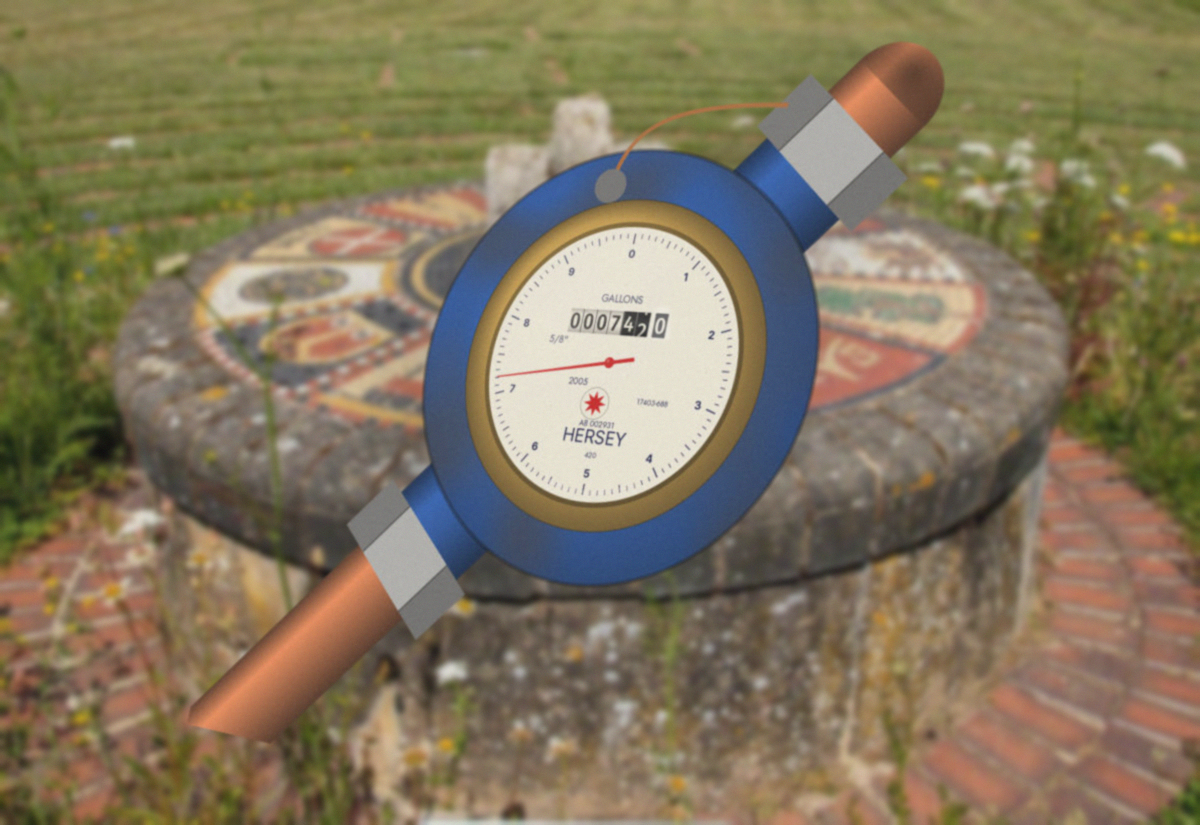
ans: 7417.2; gal
